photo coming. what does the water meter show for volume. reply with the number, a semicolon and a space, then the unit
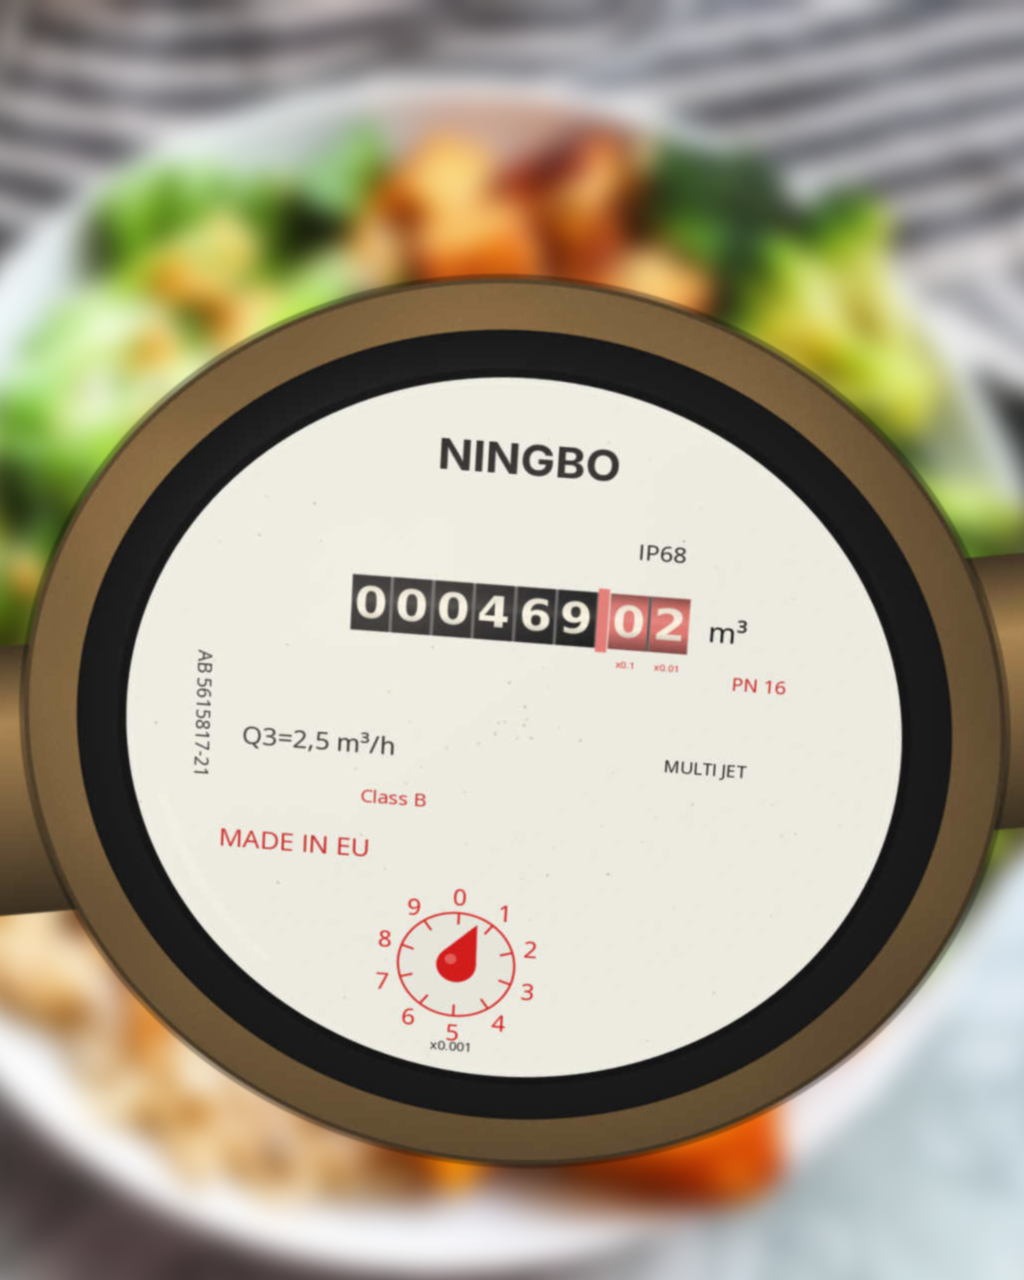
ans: 469.020; m³
